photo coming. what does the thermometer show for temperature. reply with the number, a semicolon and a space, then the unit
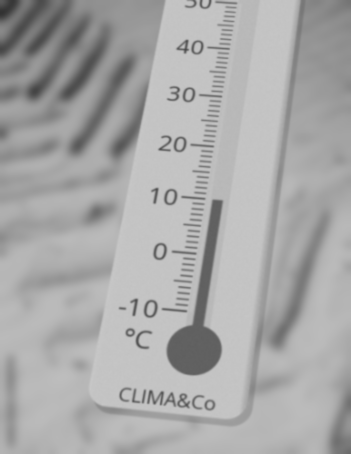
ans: 10; °C
